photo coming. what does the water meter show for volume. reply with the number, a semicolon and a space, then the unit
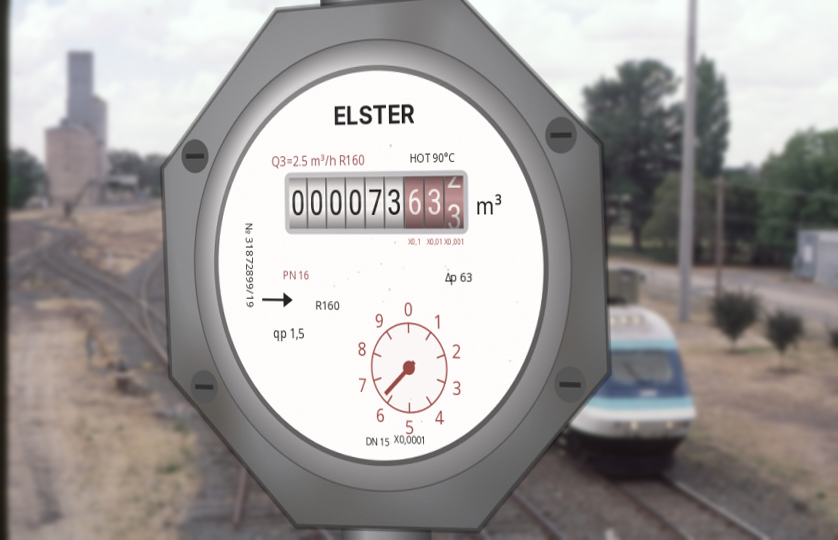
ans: 73.6326; m³
